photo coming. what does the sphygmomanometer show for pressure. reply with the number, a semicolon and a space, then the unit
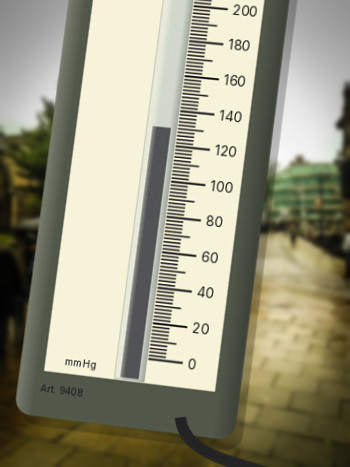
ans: 130; mmHg
